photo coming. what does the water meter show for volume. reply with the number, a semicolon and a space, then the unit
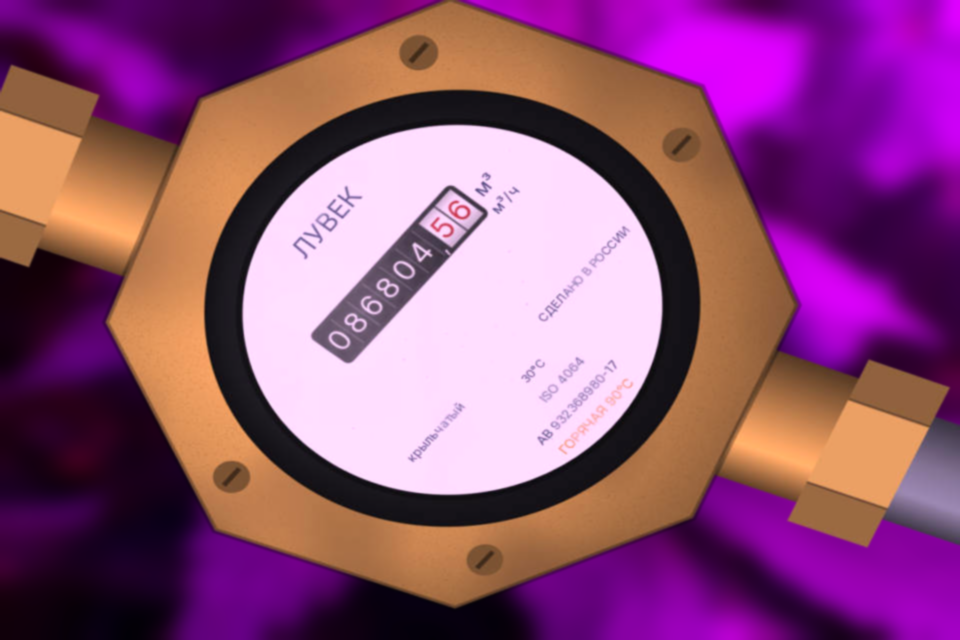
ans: 86804.56; m³
